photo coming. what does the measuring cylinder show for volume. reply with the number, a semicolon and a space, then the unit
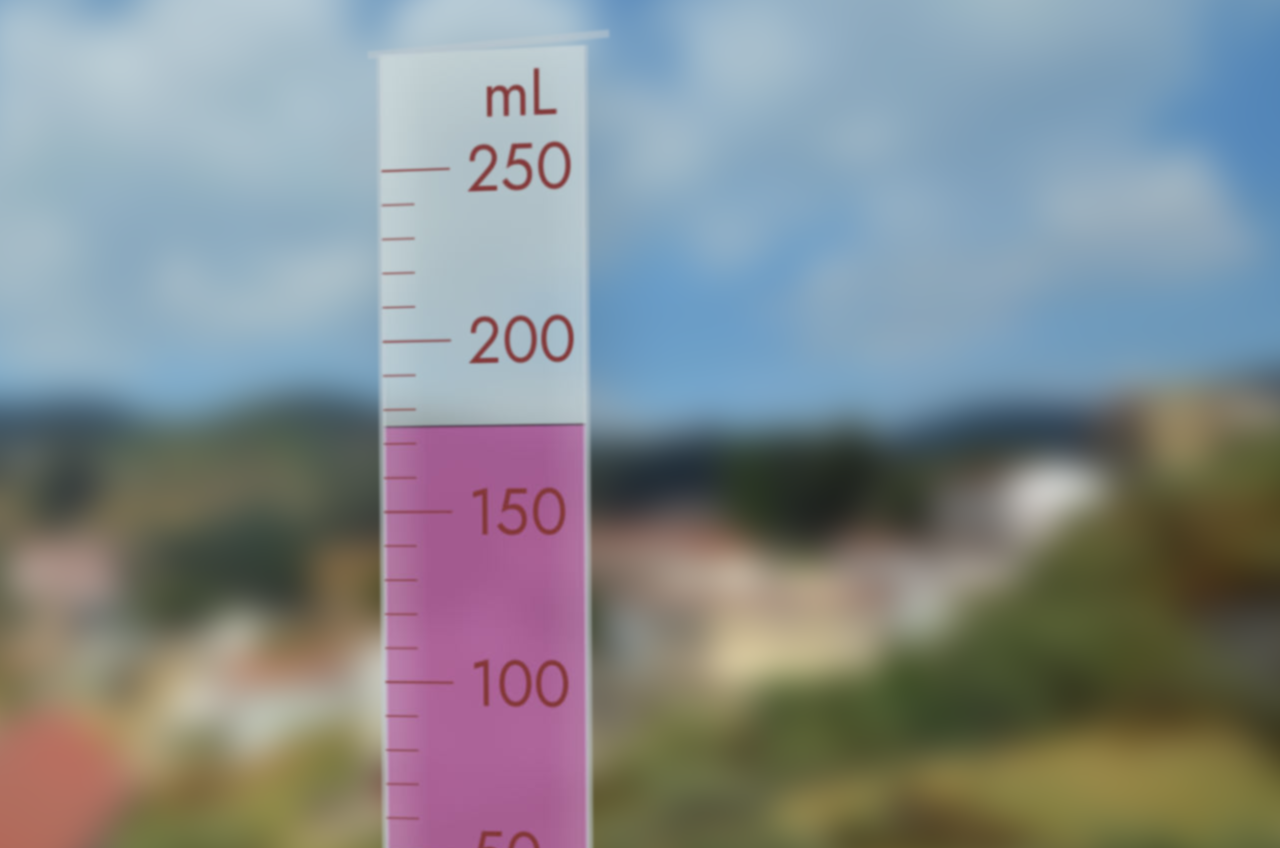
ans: 175; mL
